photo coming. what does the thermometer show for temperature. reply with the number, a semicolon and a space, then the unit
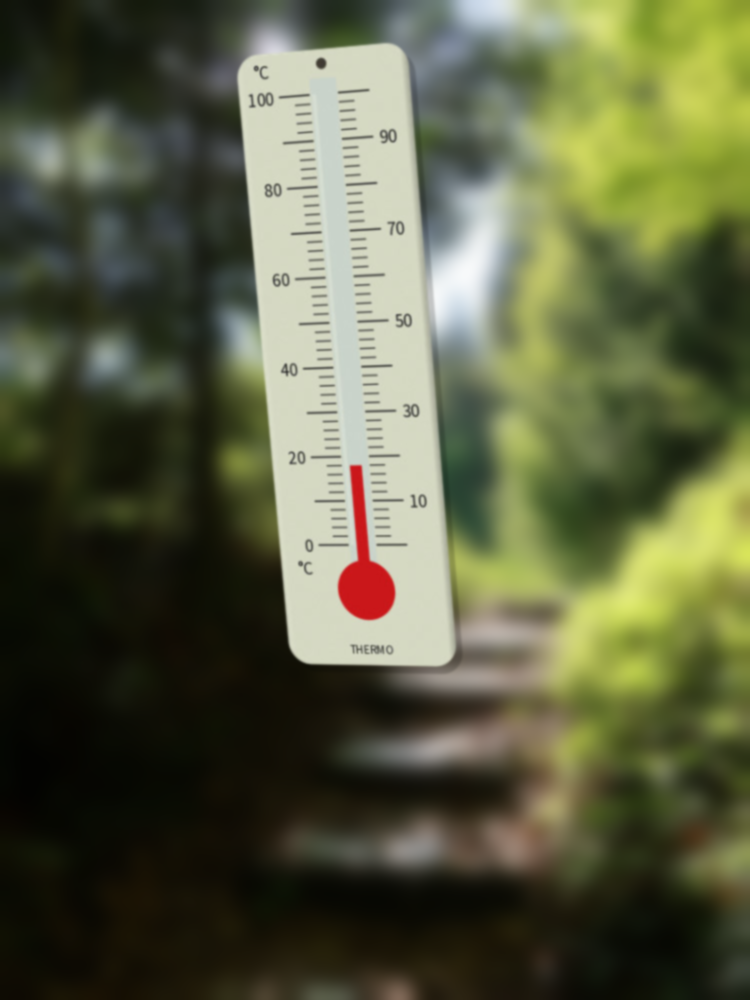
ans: 18; °C
